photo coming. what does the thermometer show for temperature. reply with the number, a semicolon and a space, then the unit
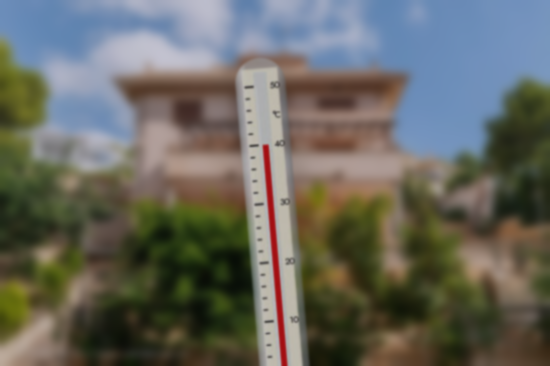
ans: 40; °C
